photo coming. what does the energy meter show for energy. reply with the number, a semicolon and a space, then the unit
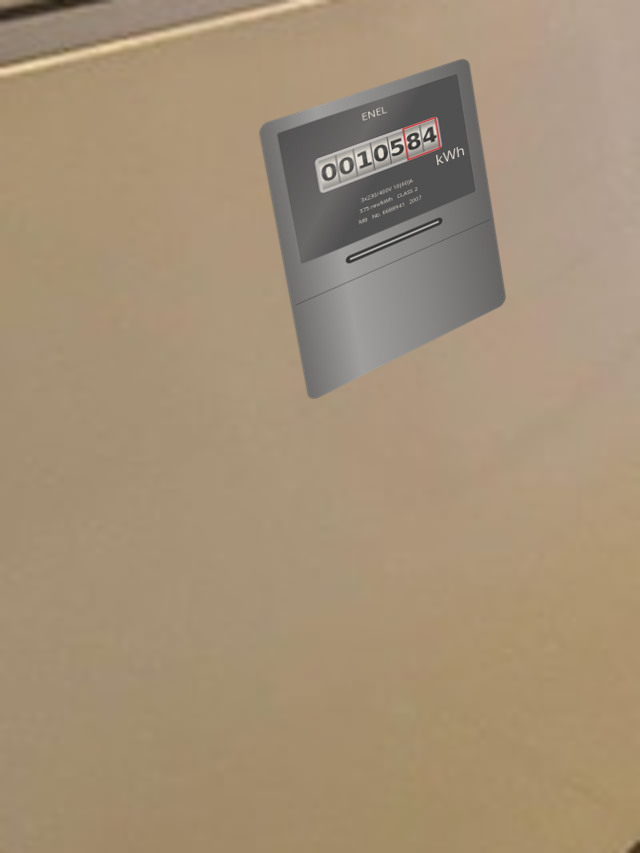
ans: 105.84; kWh
